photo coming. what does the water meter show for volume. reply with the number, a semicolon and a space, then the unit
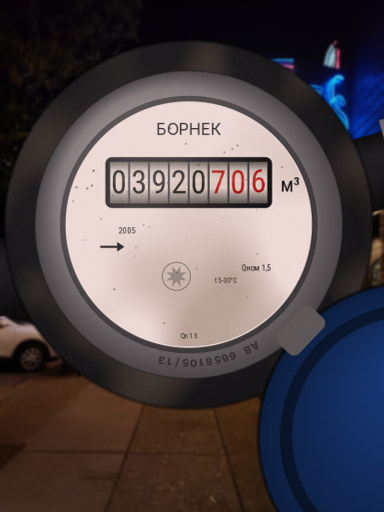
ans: 3920.706; m³
